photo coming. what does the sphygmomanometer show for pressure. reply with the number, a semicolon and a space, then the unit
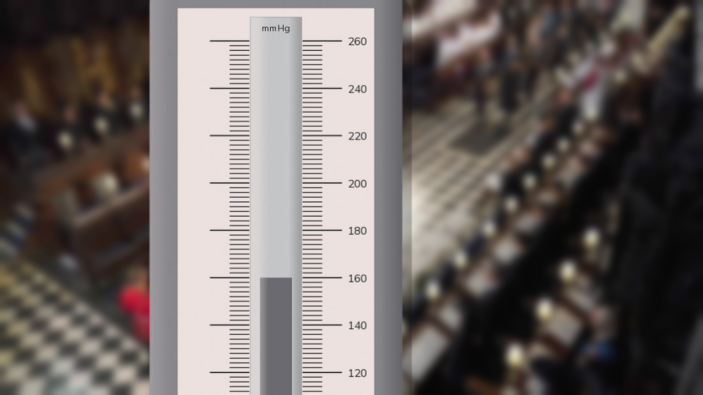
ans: 160; mmHg
